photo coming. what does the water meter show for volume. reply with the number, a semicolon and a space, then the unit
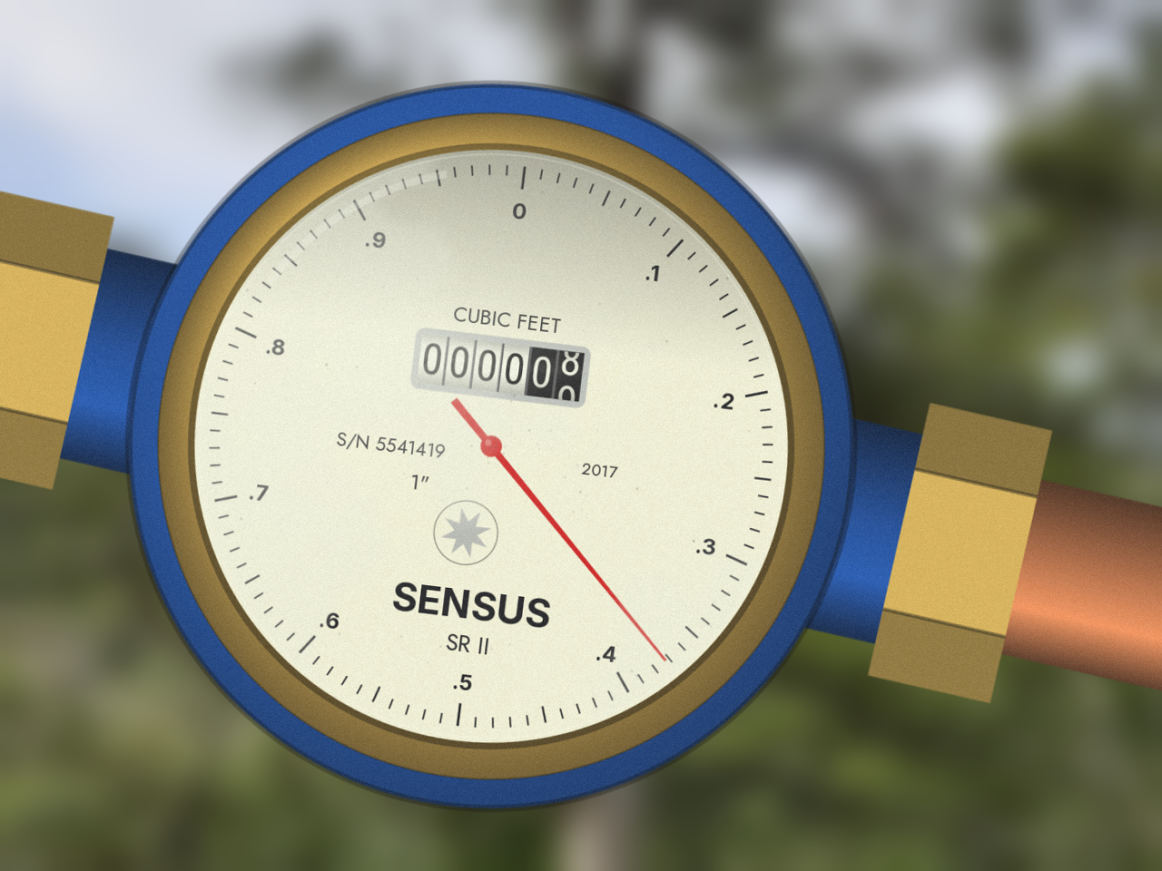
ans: 8.37; ft³
